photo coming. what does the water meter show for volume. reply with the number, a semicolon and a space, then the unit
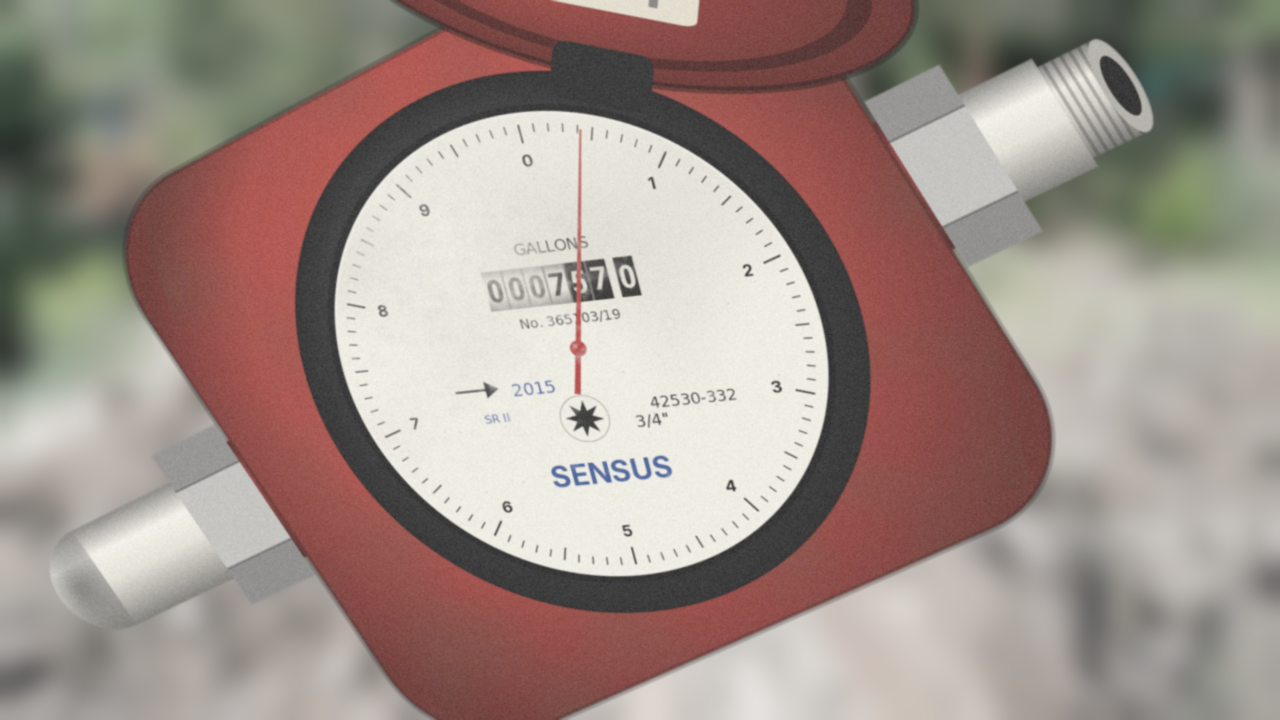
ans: 7570.4; gal
